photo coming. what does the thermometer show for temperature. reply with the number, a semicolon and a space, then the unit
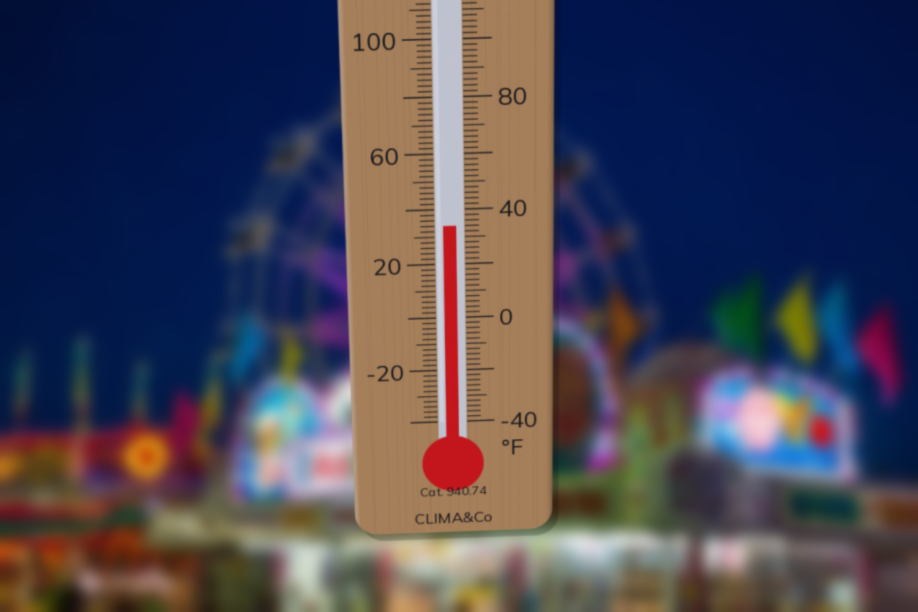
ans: 34; °F
